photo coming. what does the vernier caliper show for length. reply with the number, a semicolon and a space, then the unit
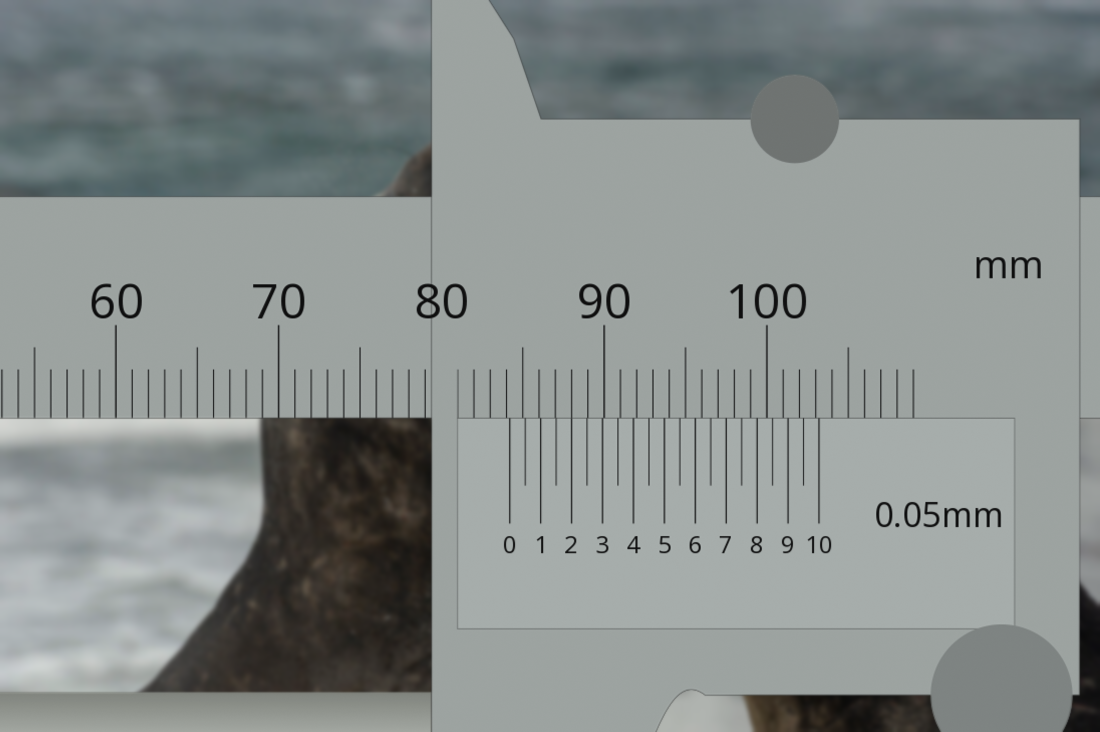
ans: 84.2; mm
